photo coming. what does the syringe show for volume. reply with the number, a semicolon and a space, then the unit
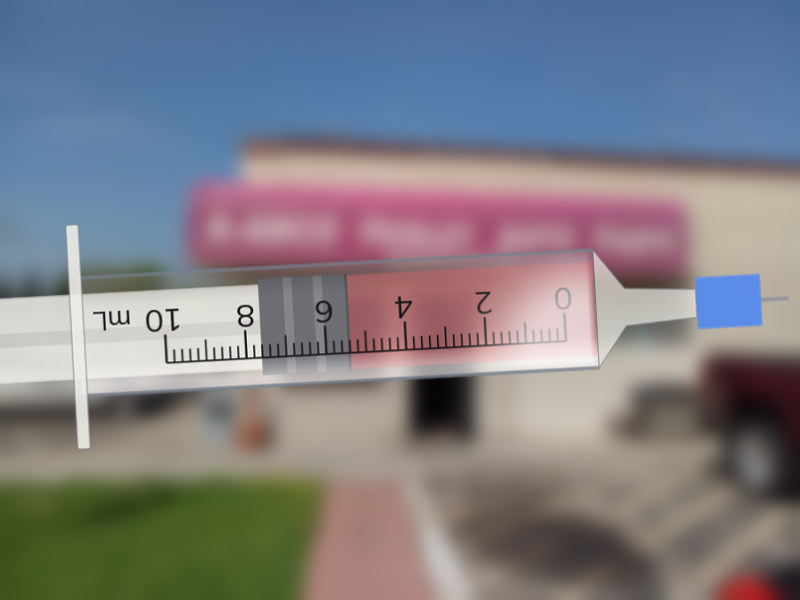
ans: 5.4; mL
